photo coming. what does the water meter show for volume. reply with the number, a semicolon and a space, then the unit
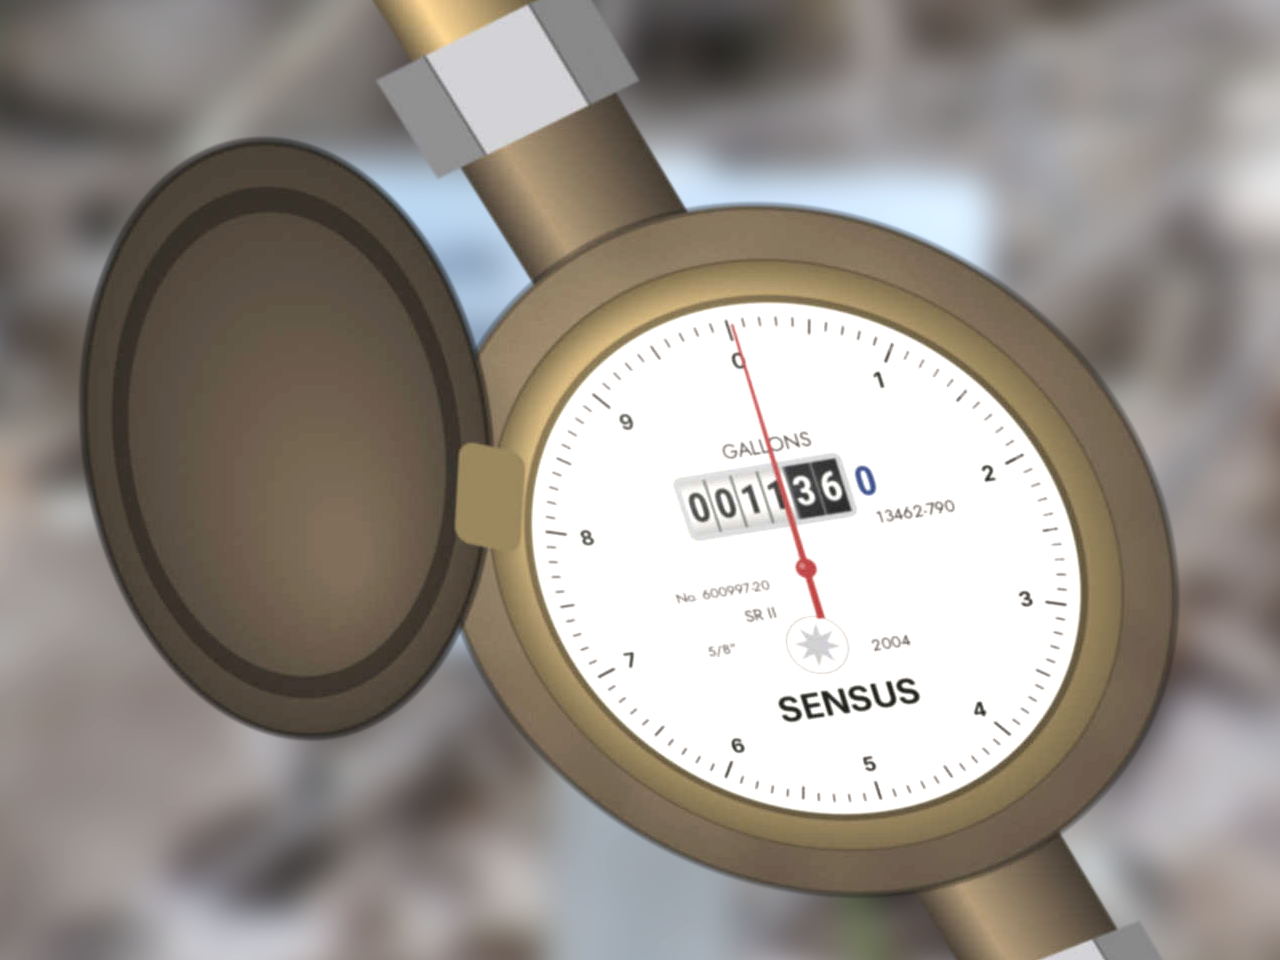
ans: 11360.0; gal
